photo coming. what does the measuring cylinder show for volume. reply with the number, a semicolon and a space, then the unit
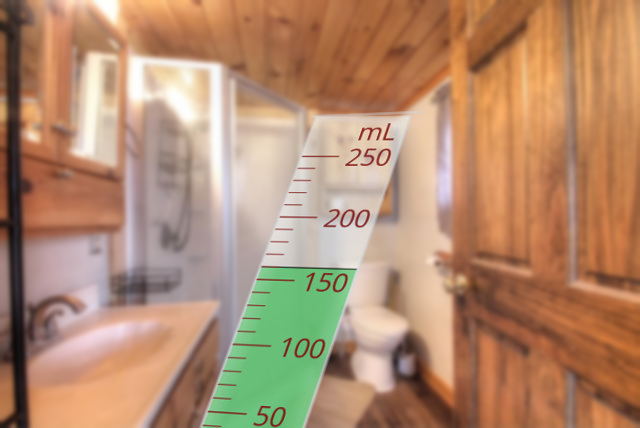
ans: 160; mL
